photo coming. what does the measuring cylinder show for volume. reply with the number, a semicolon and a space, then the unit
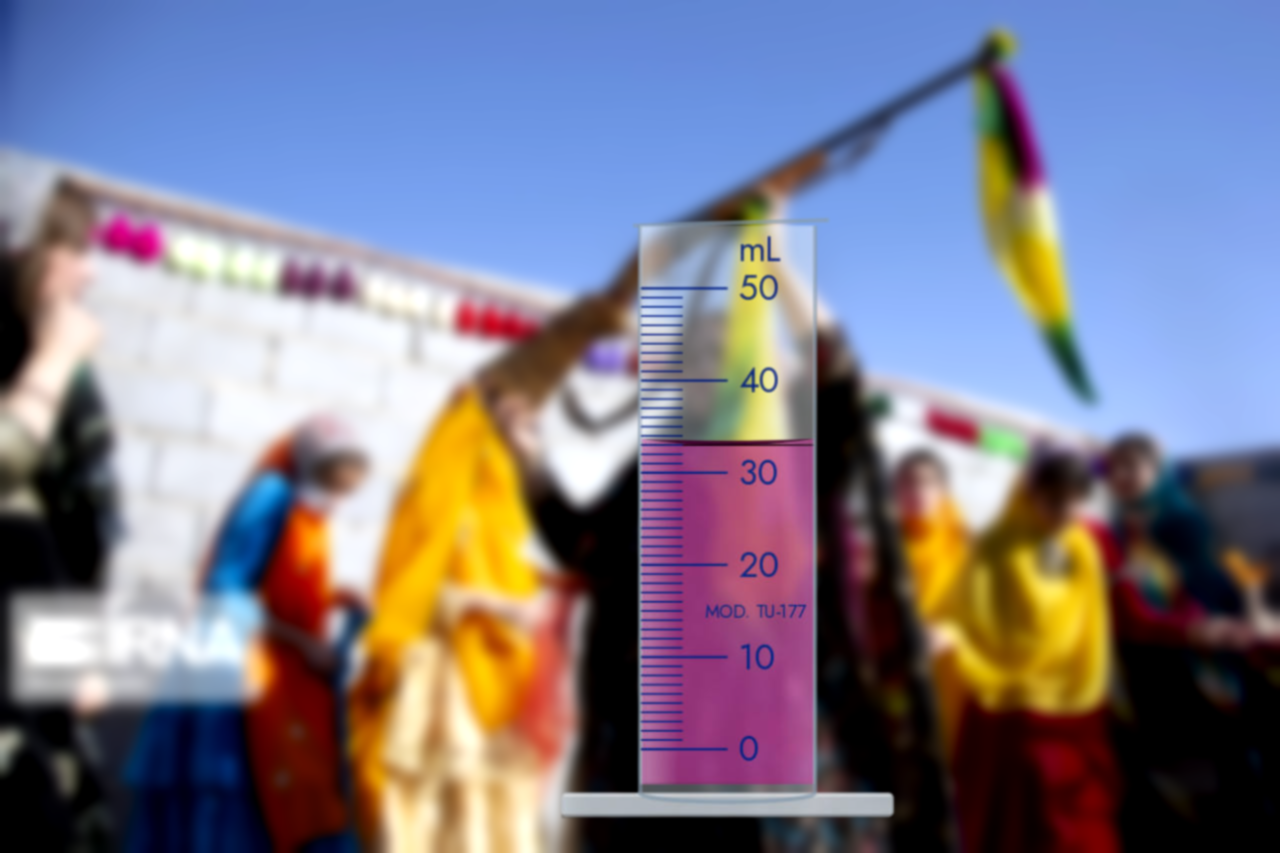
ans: 33; mL
